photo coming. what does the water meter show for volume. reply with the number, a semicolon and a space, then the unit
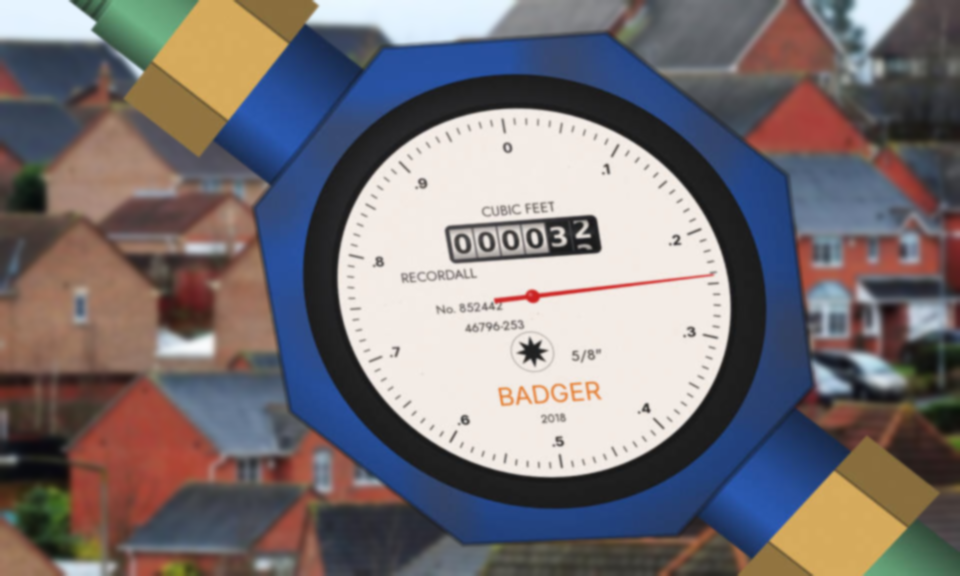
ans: 32.24; ft³
